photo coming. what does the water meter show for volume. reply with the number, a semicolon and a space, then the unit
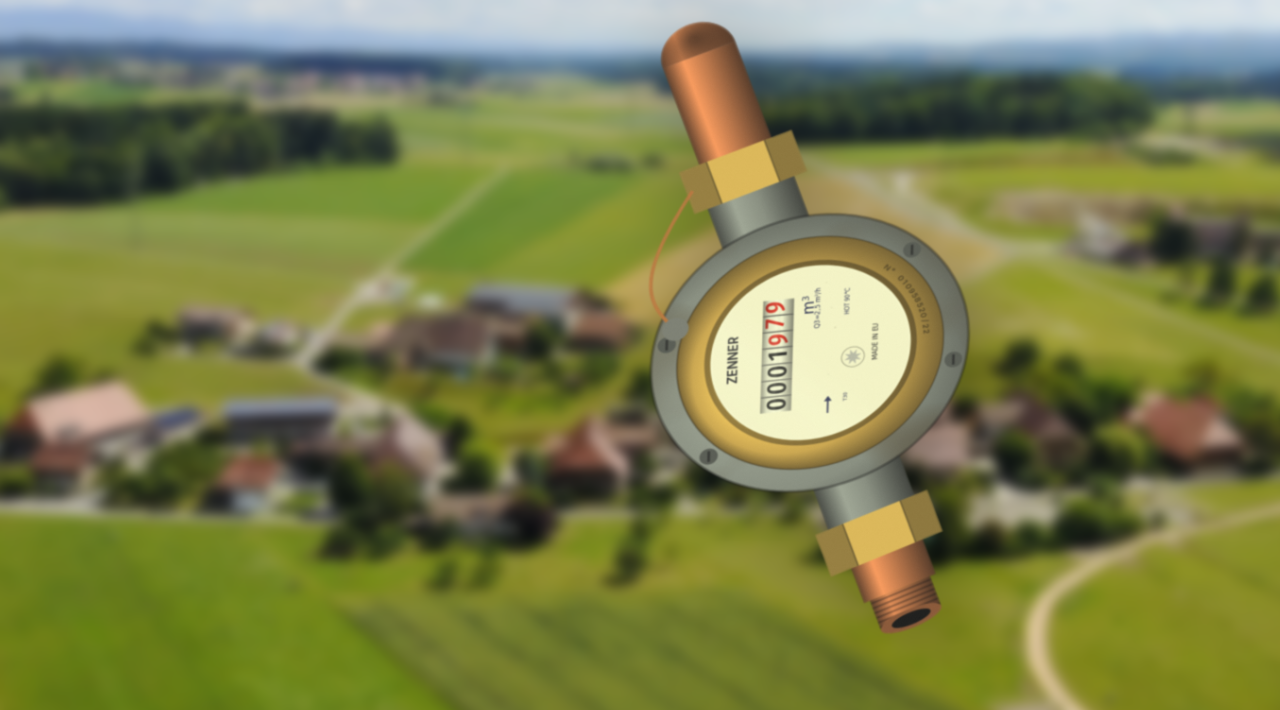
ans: 1.979; m³
